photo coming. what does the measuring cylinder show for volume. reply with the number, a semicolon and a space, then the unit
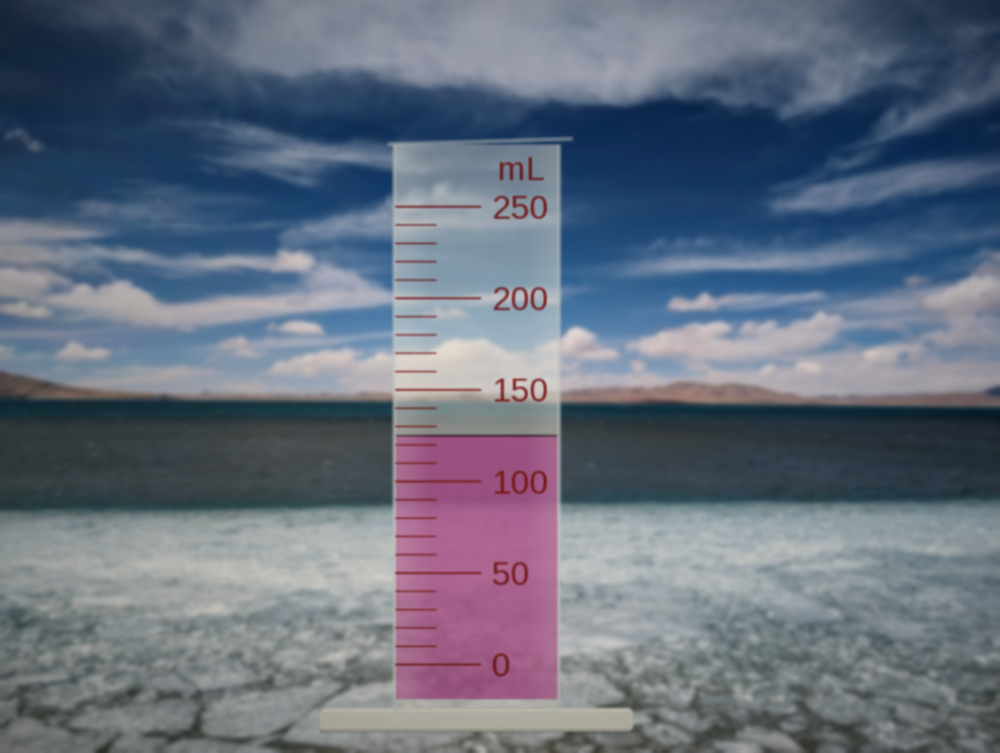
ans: 125; mL
